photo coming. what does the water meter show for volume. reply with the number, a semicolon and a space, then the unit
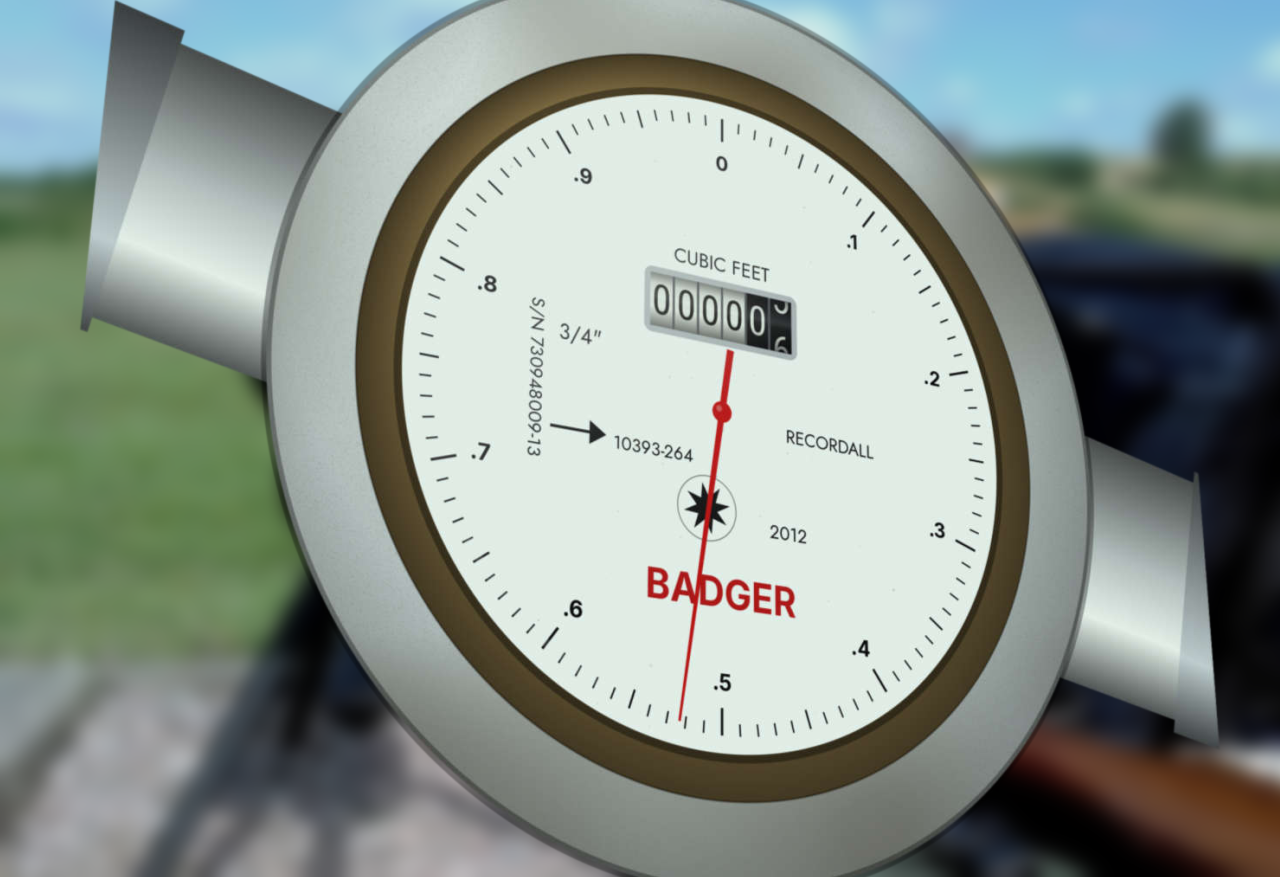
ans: 5.52; ft³
